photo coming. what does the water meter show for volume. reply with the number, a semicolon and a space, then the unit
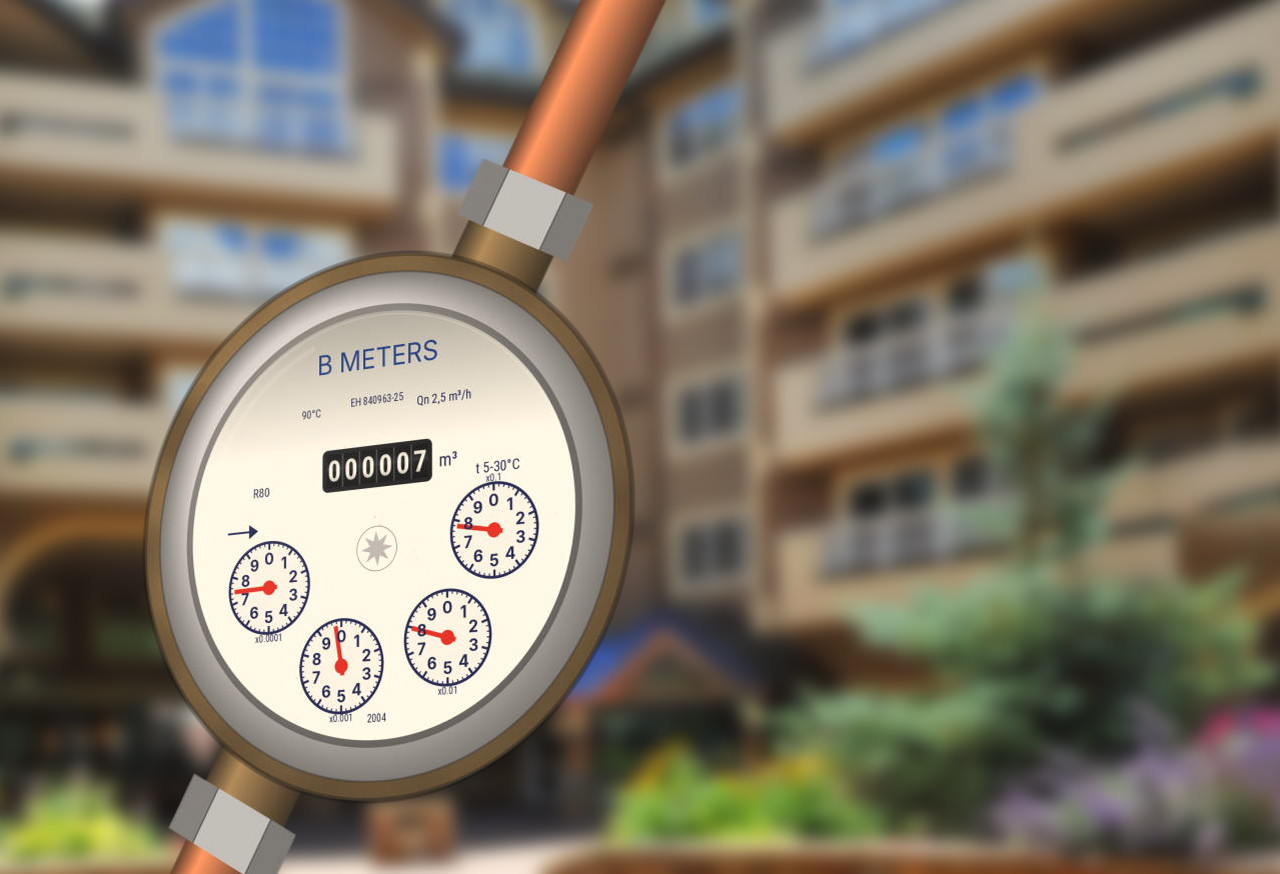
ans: 7.7797; m³
